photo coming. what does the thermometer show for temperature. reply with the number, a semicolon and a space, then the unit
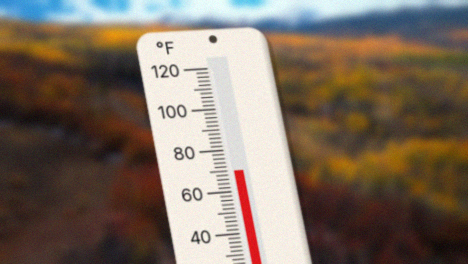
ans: 70; °F
